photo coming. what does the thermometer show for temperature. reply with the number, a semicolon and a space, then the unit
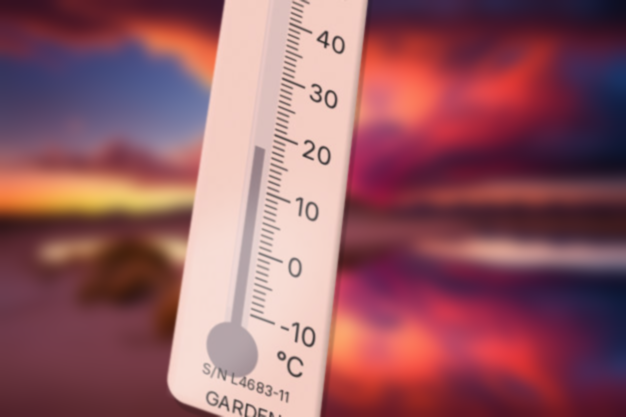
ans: 17; °C
